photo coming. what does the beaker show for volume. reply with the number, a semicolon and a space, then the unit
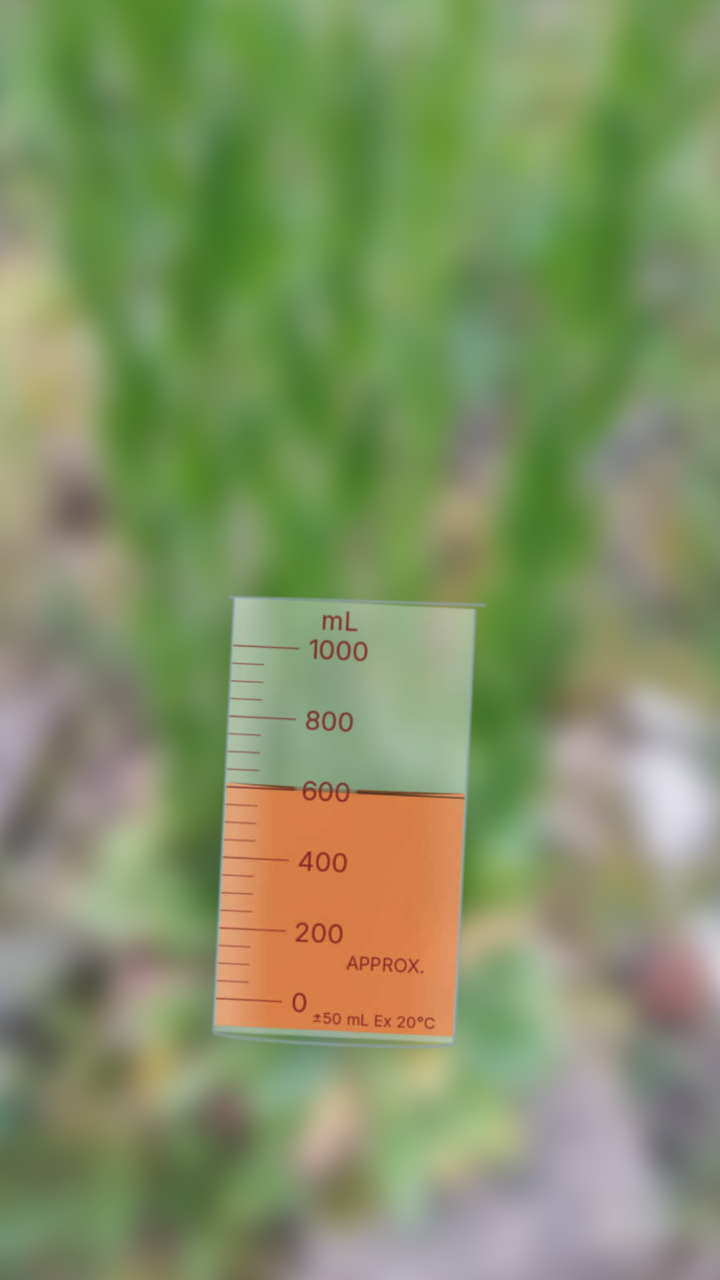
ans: 600; mL
